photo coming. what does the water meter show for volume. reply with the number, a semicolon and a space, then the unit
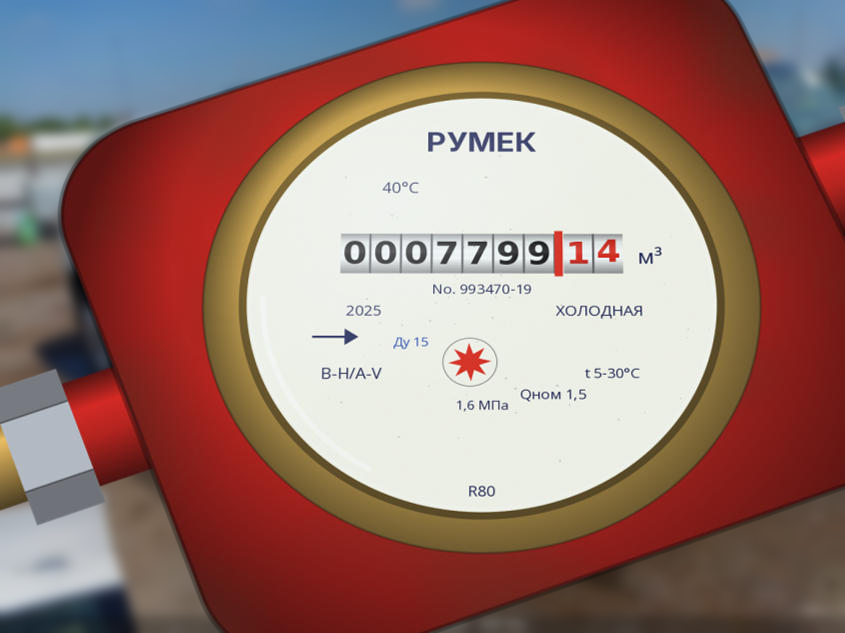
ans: 7799.14; m³
